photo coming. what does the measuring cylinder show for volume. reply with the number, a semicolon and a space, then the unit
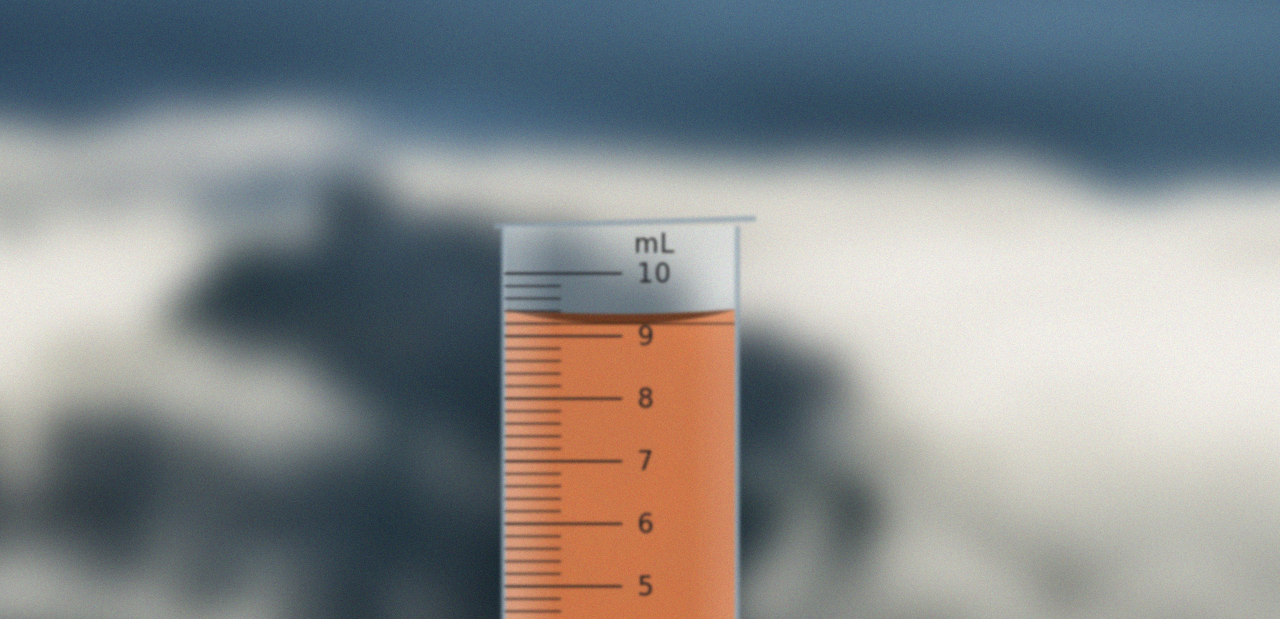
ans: 9.2; mL
